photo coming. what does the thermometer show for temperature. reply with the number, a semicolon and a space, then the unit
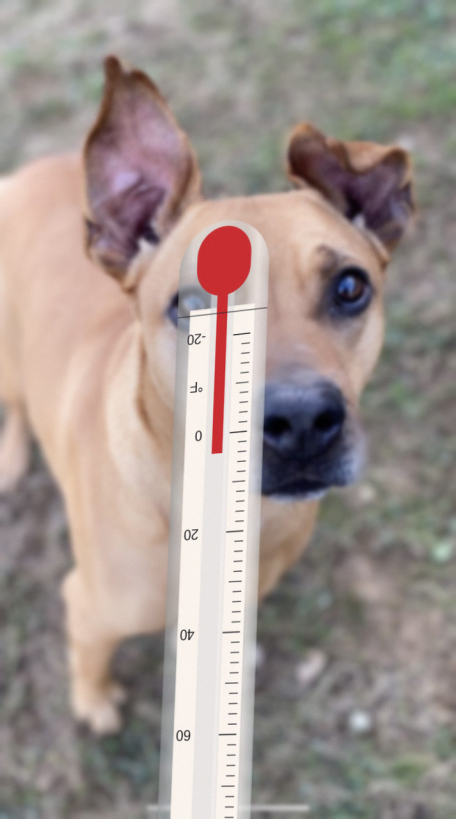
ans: 4; °F
